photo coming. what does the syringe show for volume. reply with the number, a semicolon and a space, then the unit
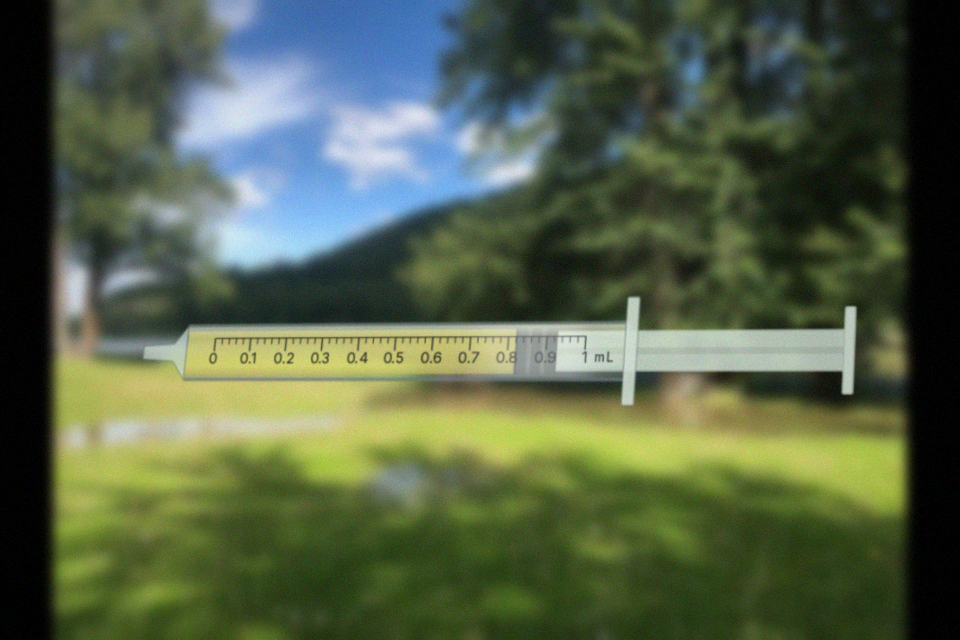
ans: 0.82; mL
